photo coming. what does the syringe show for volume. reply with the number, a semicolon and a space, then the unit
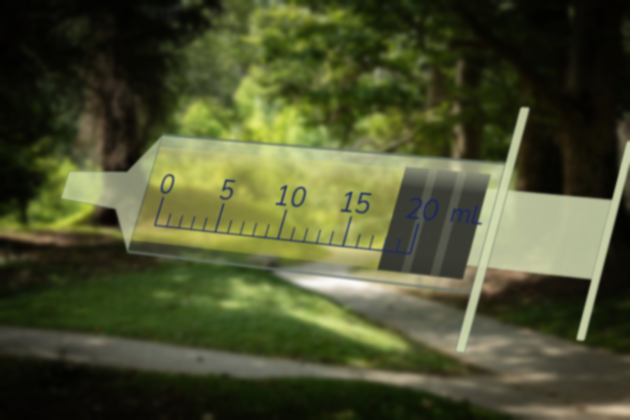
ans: 18; mL
